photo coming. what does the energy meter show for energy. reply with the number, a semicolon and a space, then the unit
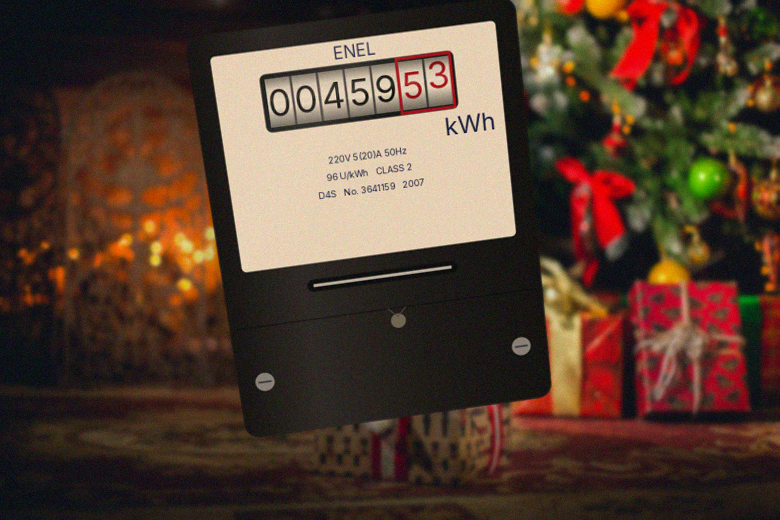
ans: 459.53; kWh
